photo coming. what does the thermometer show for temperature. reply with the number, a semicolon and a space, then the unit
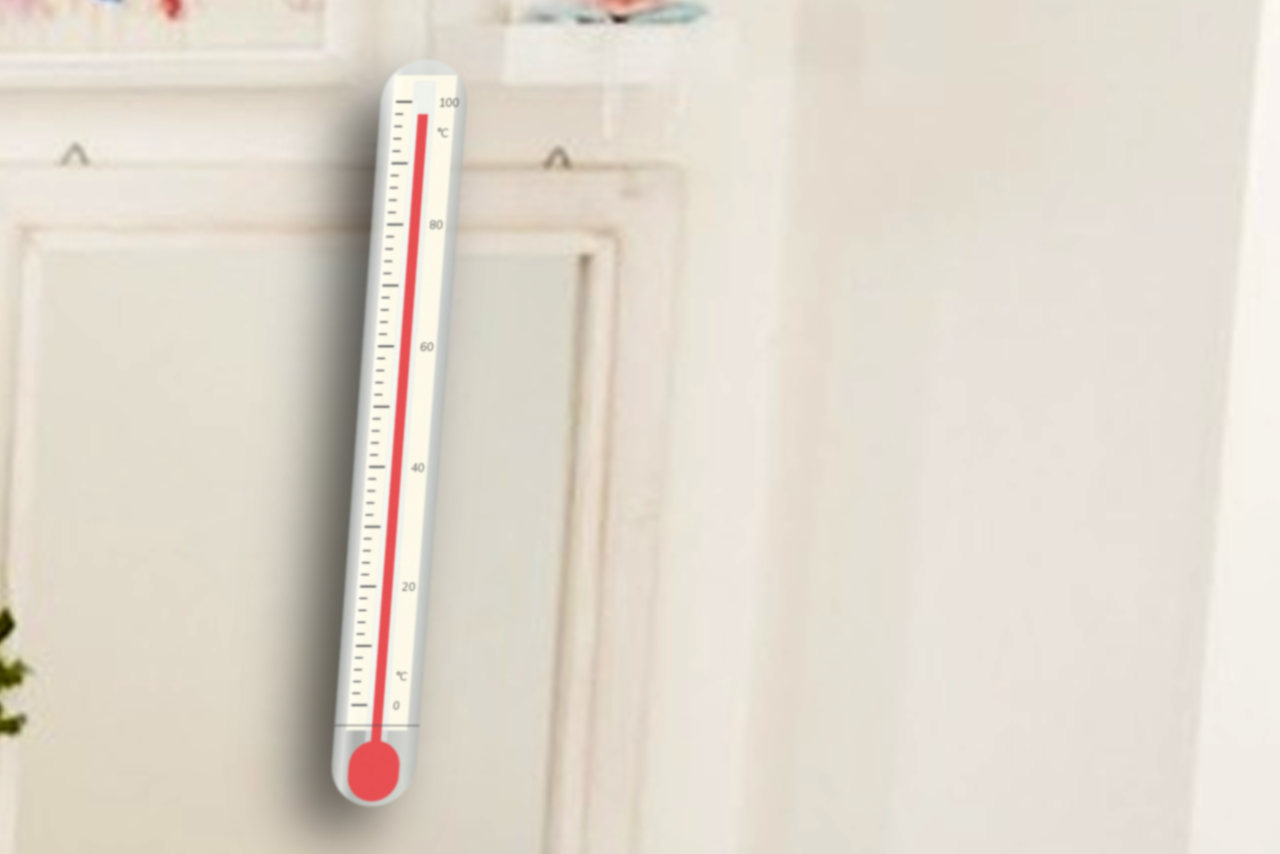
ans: 98; °C
